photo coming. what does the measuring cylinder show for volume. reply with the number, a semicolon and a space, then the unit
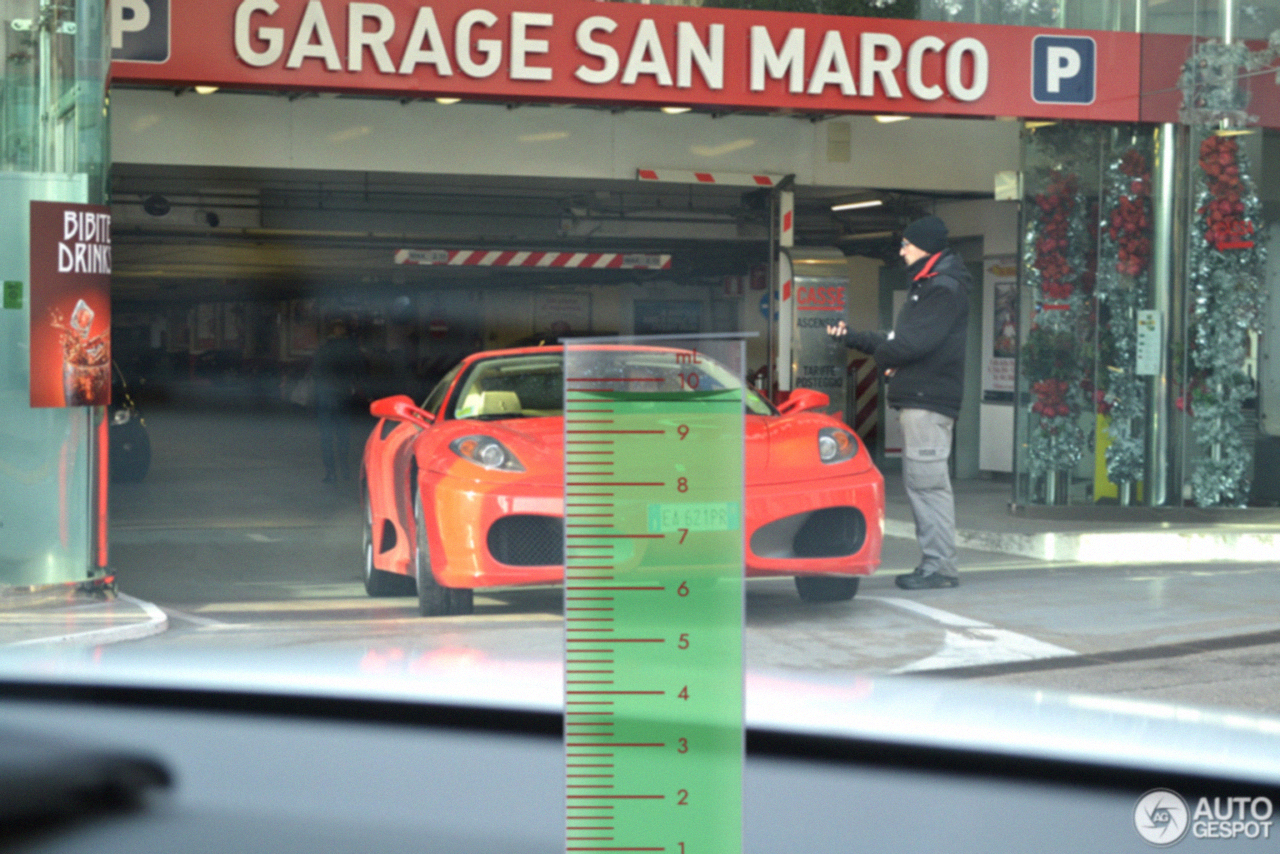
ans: 9.6; mL
